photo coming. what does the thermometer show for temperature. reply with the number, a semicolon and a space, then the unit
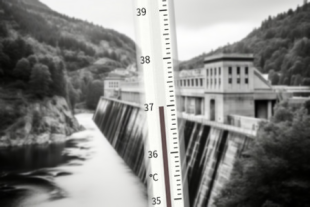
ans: 37; °C
